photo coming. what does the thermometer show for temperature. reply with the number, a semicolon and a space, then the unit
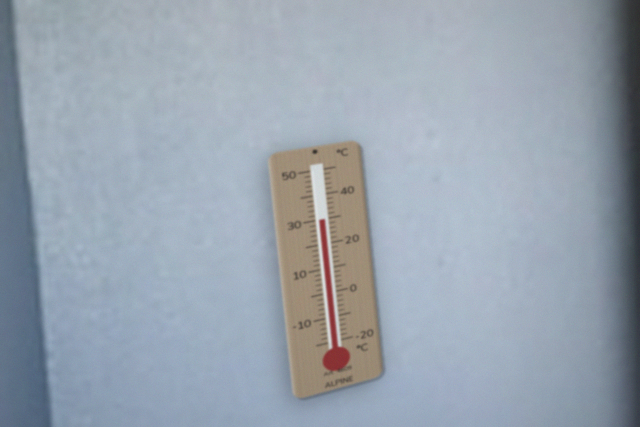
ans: 30; °C
